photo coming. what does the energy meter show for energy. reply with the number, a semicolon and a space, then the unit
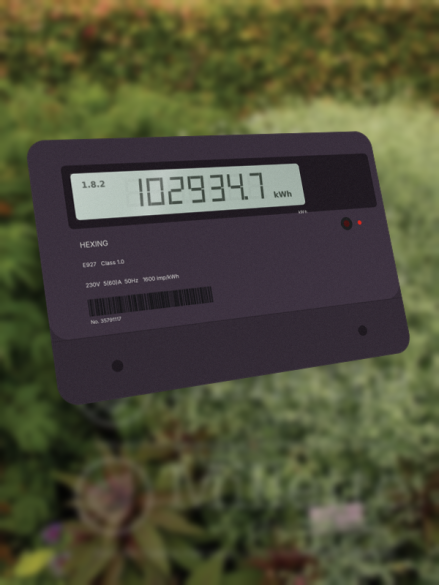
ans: 102934.7; kWh
